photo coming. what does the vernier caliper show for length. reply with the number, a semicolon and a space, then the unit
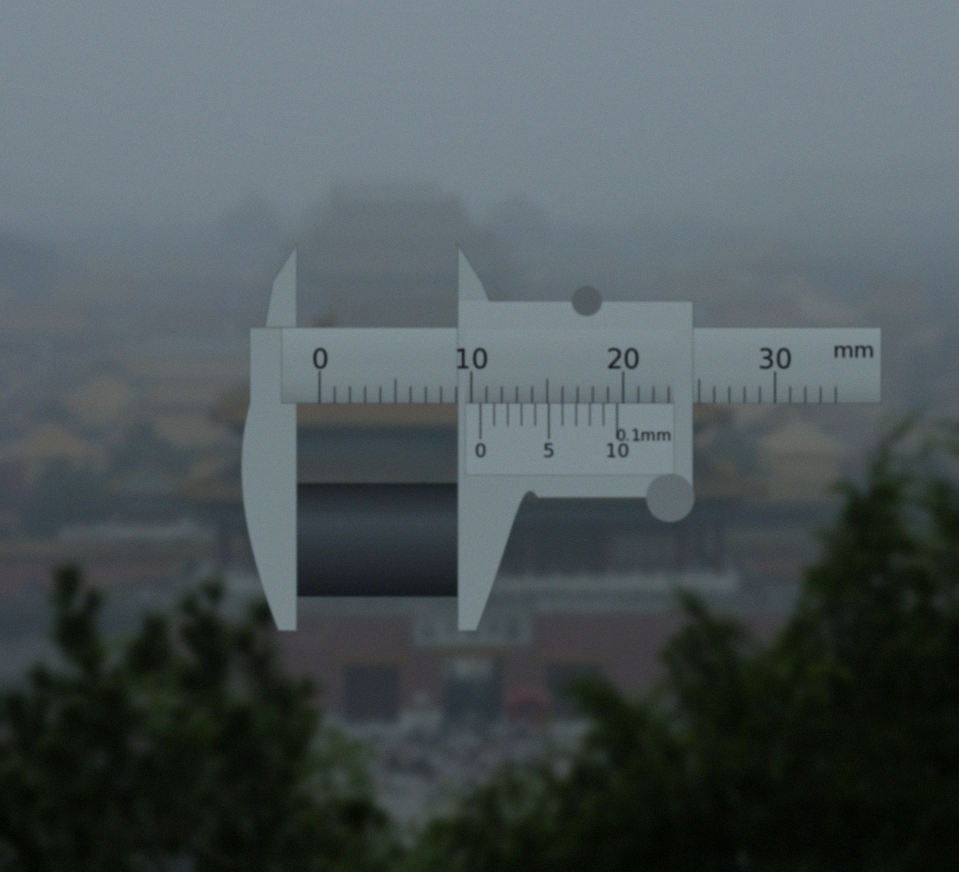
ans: 10.6; mm
